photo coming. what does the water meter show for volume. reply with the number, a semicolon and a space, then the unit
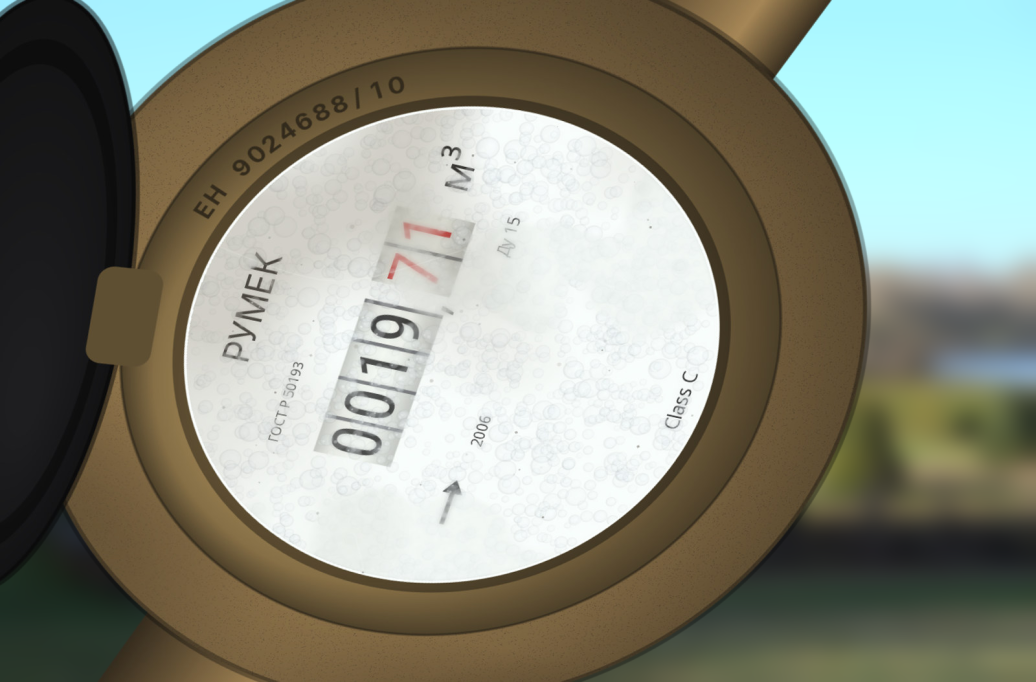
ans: 19.71; m³
